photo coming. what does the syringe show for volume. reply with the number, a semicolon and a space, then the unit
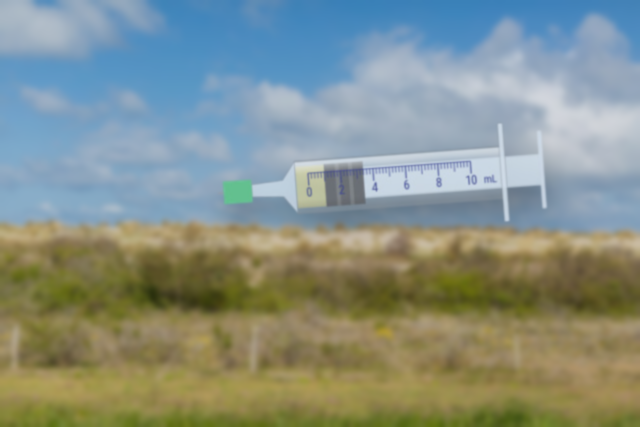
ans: 1; mL
